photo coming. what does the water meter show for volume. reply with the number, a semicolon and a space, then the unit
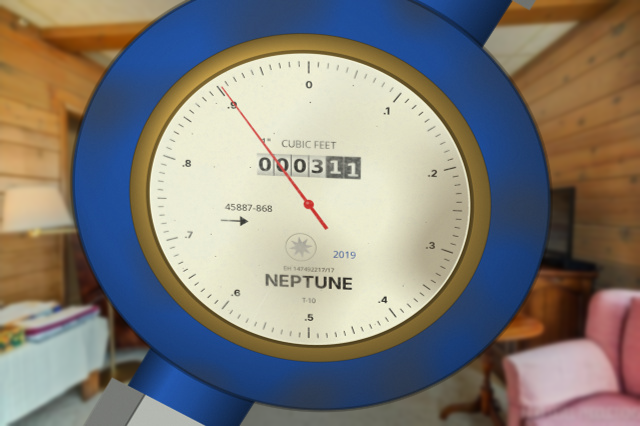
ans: 310.90; ft³
